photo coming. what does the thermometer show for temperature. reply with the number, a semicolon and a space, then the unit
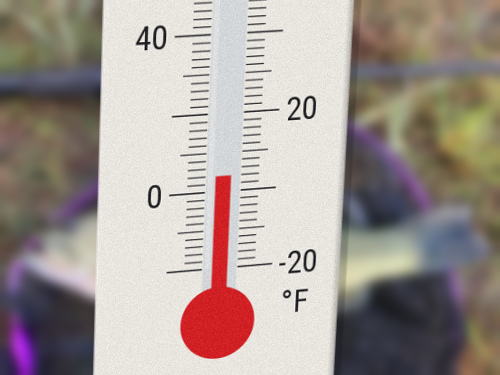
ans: 4; °F
